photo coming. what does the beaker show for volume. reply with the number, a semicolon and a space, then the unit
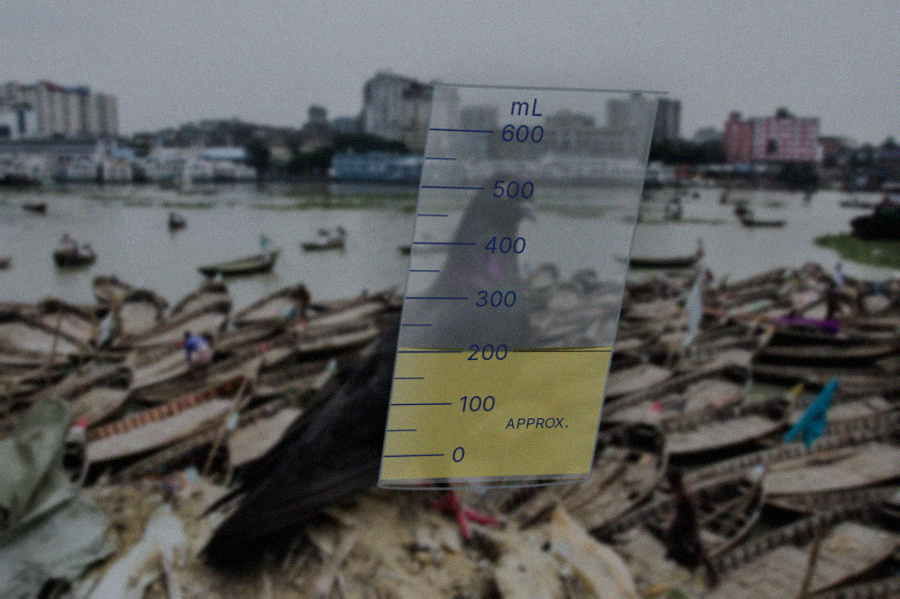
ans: 200; mL
